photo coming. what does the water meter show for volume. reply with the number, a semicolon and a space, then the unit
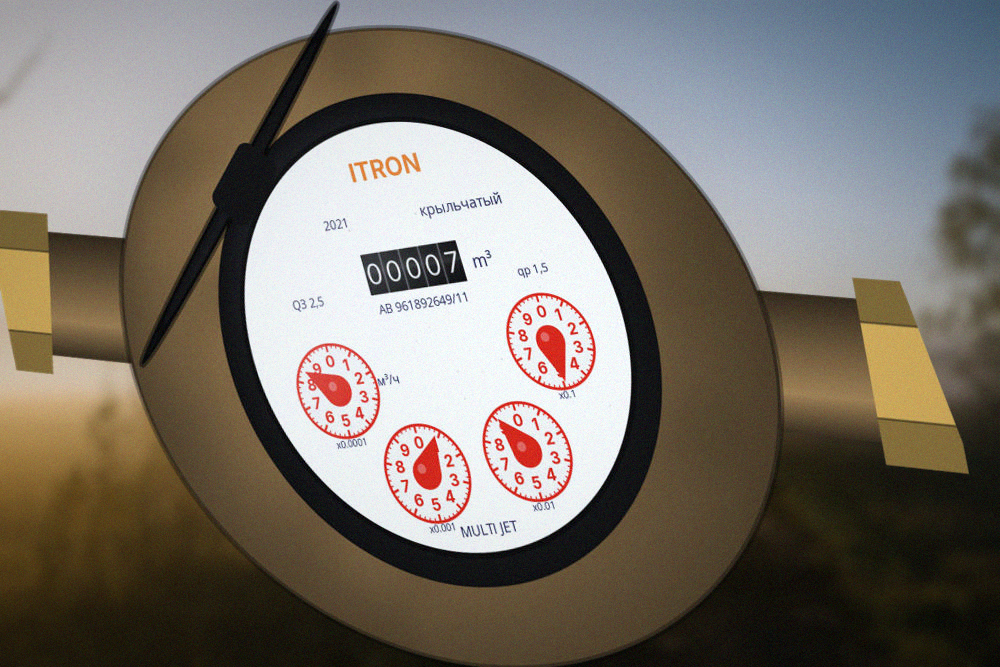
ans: 7.4908; m³
